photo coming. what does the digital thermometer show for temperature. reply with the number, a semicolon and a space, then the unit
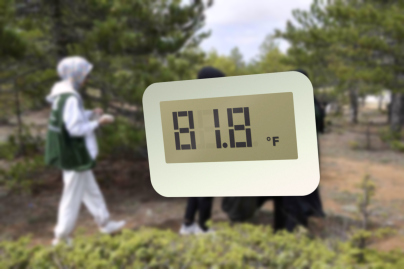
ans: 81.8; °F
